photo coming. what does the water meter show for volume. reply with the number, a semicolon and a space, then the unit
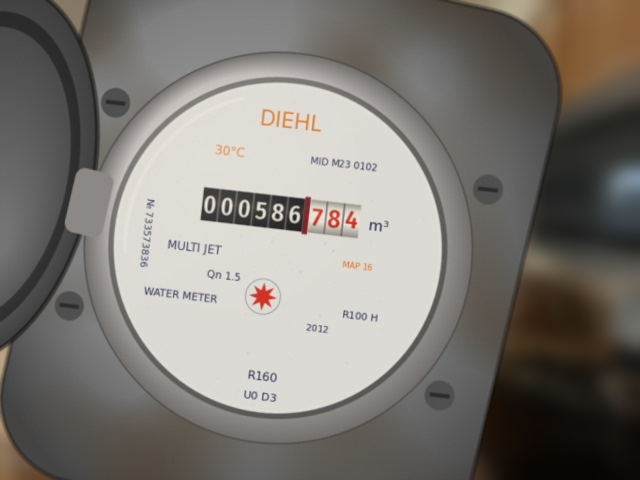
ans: 586.784; m³
